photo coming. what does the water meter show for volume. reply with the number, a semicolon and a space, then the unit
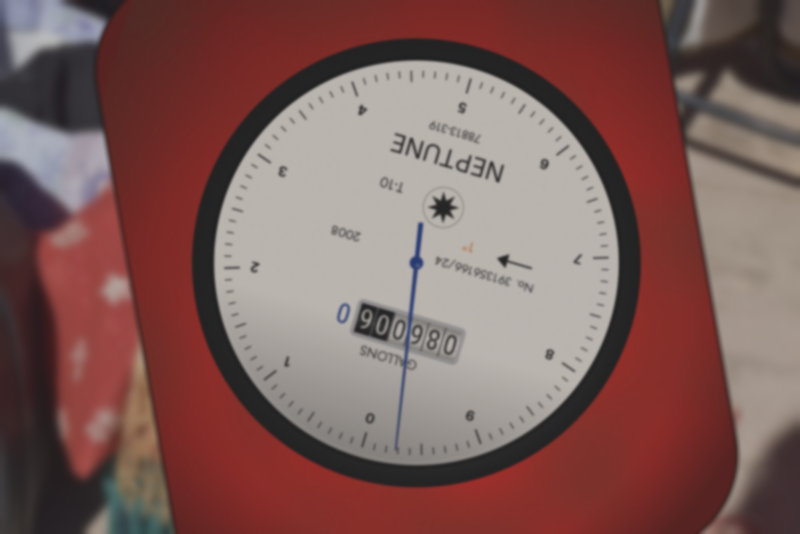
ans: 860059.7; gal
